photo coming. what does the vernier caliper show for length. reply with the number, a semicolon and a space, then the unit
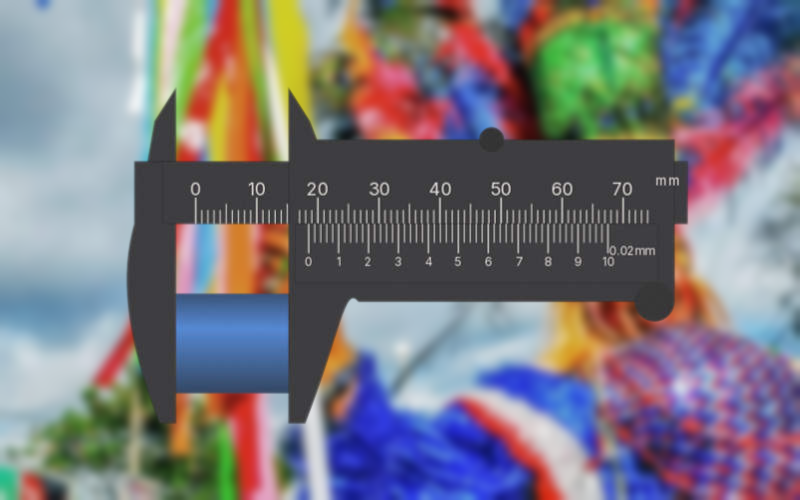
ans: 18.5; mm
